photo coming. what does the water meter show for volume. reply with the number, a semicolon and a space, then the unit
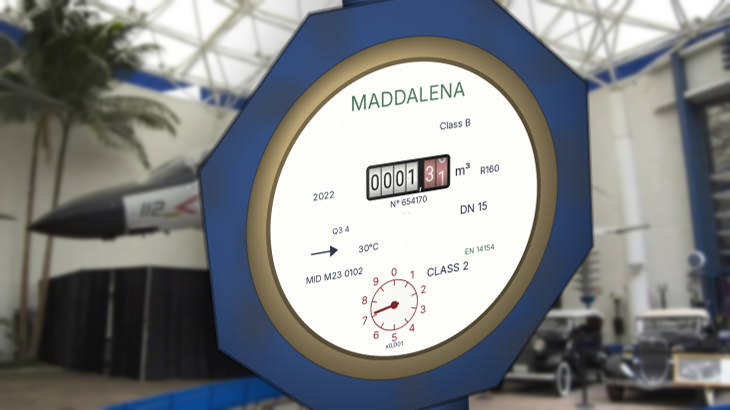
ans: 1.307; m³
